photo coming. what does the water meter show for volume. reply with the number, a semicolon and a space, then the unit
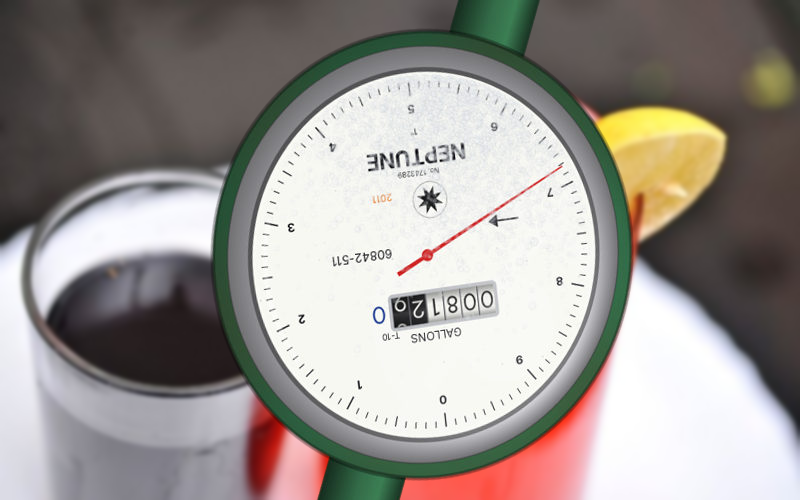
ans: 81286.8; gal
